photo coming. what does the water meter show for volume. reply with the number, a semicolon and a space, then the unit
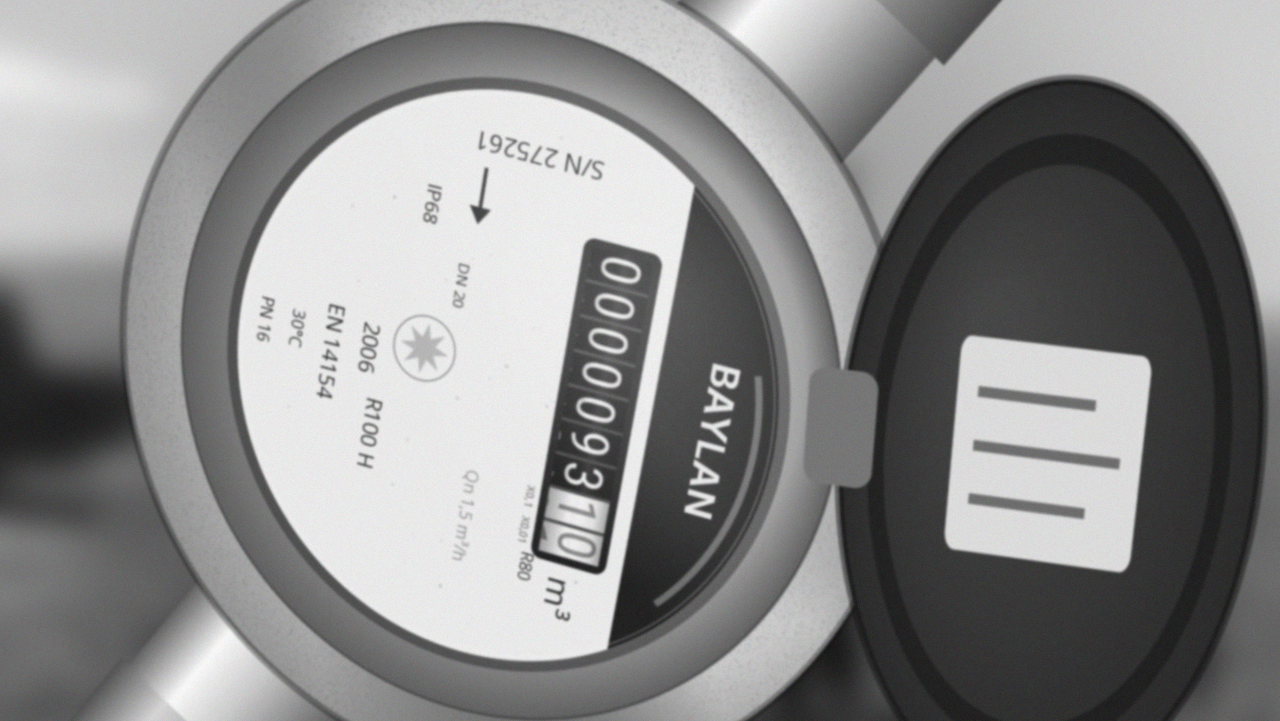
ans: 93.10; m³
